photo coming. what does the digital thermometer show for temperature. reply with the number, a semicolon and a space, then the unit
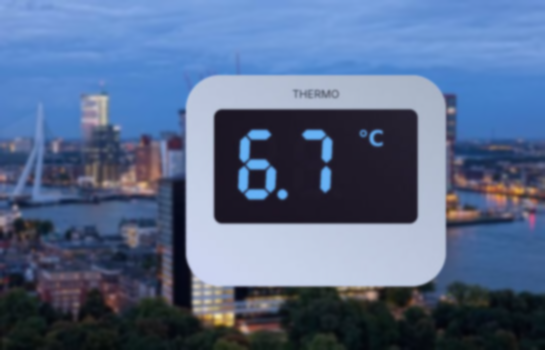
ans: 6.7; °C
